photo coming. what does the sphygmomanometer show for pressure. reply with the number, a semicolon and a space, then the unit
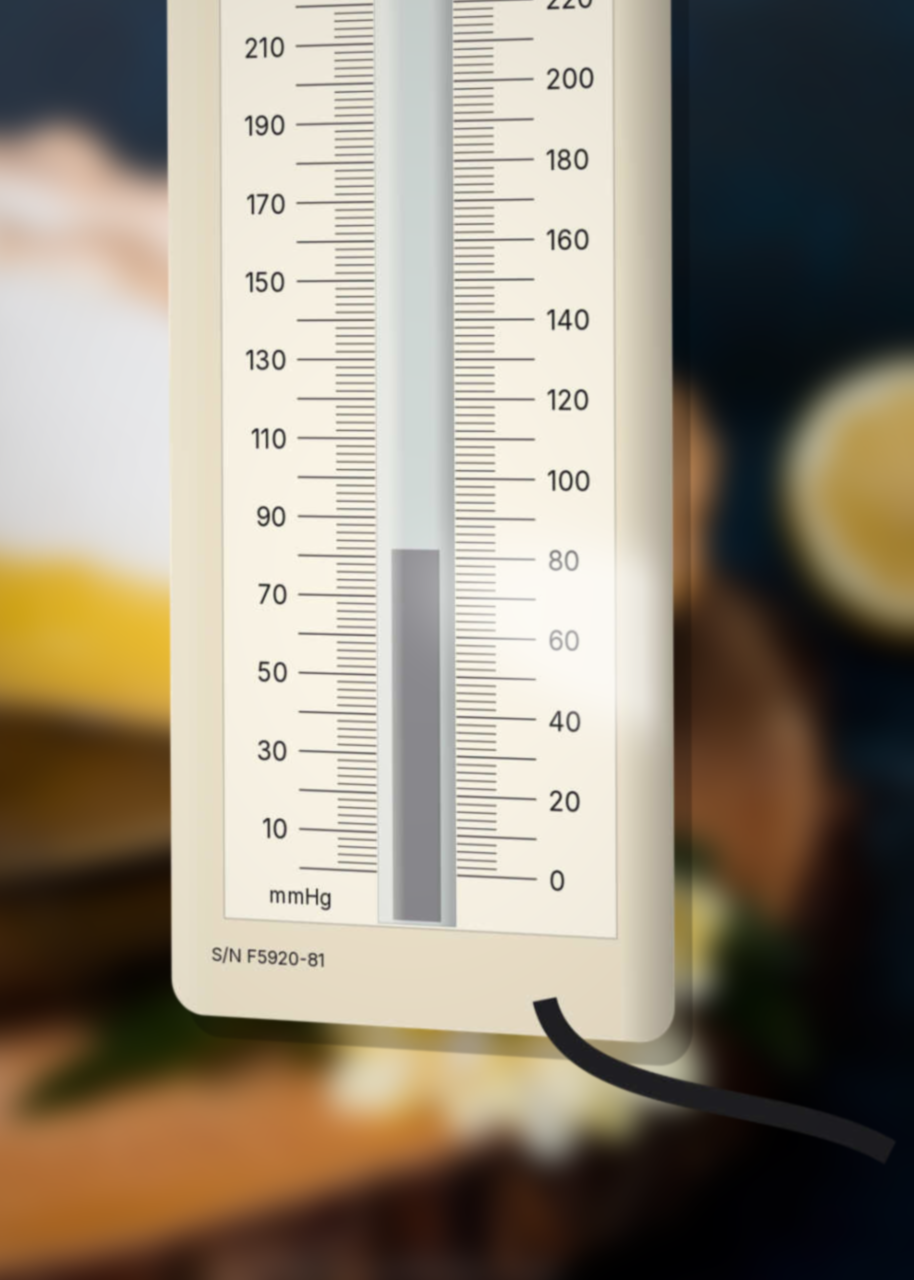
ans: 82; mmHg
